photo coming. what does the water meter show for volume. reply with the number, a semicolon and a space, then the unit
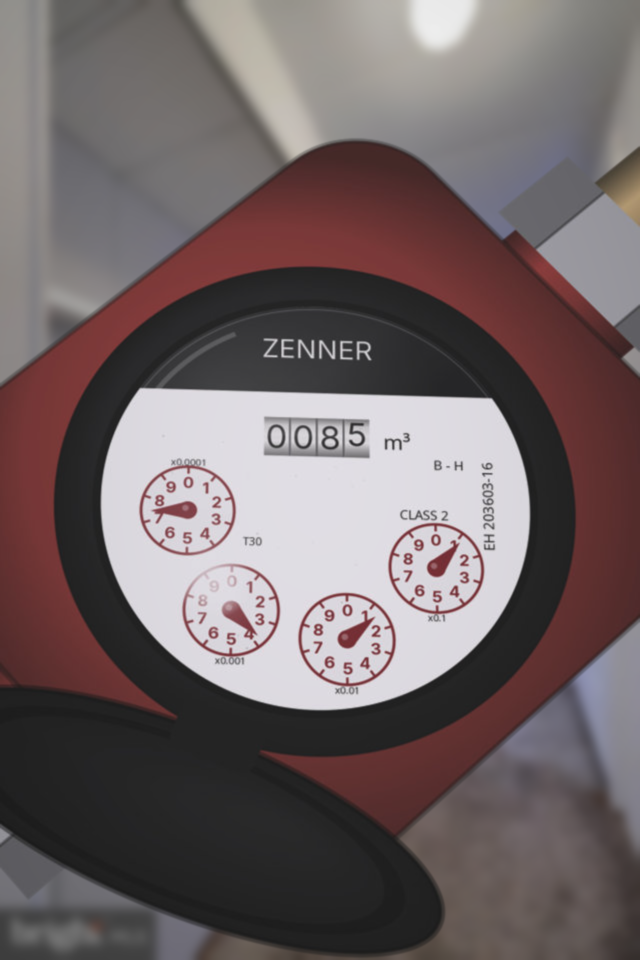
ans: 85.1137; m³
